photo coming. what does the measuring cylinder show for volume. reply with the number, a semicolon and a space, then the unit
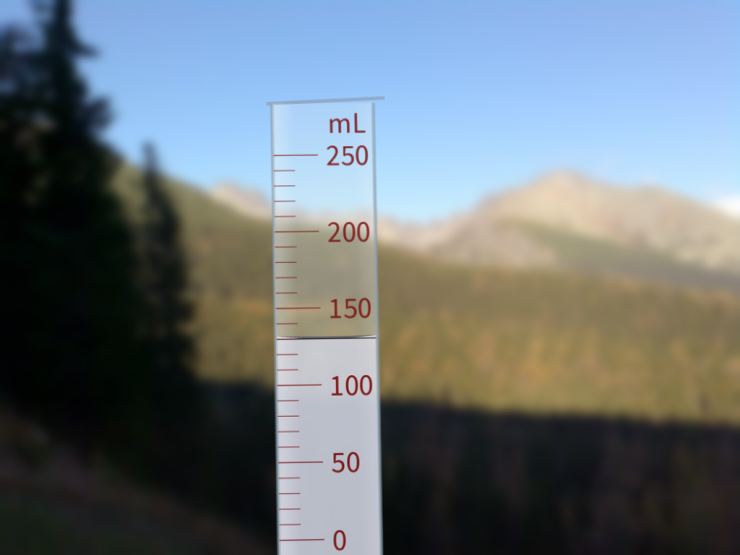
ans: 130; mL
